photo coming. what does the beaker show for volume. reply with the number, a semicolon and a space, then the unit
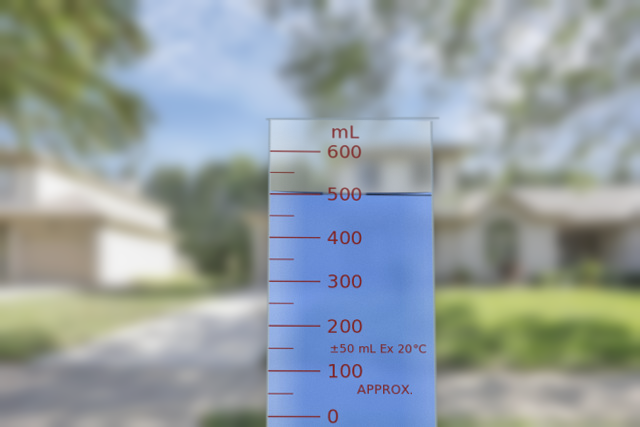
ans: 500; mL
